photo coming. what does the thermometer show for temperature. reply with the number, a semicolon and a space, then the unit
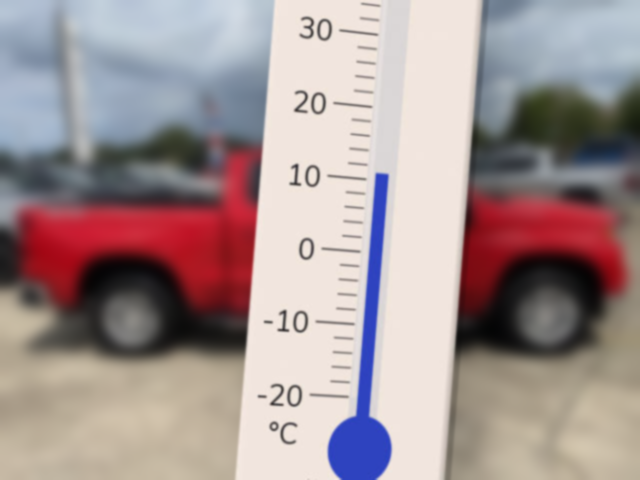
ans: 11; °C
